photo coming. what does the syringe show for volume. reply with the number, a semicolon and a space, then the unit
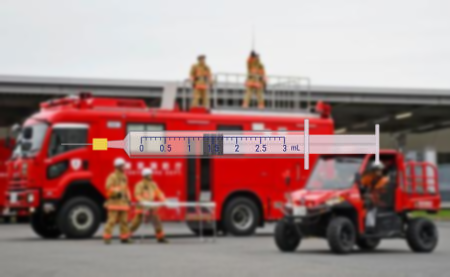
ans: 1.3; mL
